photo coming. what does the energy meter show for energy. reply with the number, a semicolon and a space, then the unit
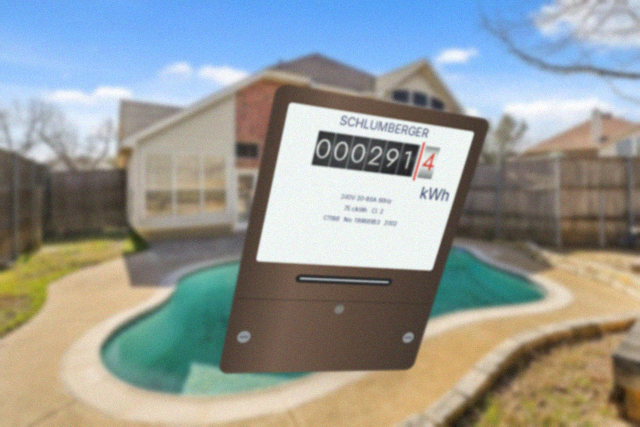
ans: 291.4; kWh
